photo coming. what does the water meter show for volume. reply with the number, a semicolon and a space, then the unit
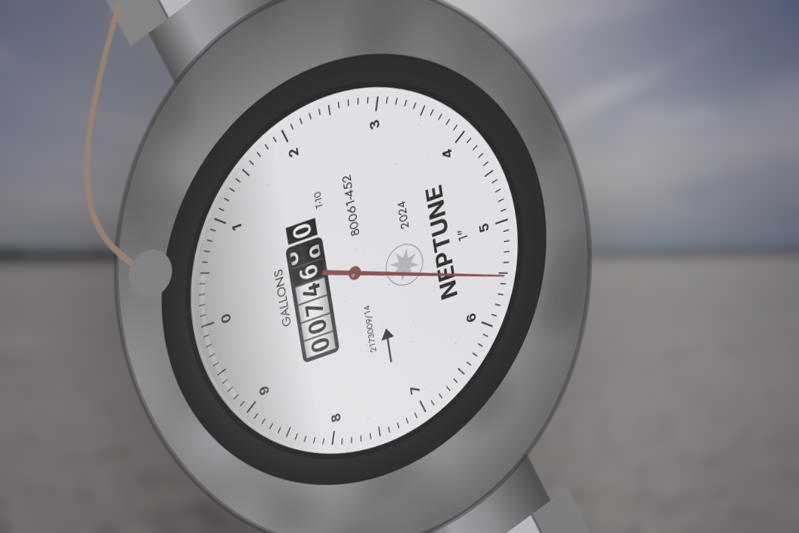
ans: 74685.5; gal
